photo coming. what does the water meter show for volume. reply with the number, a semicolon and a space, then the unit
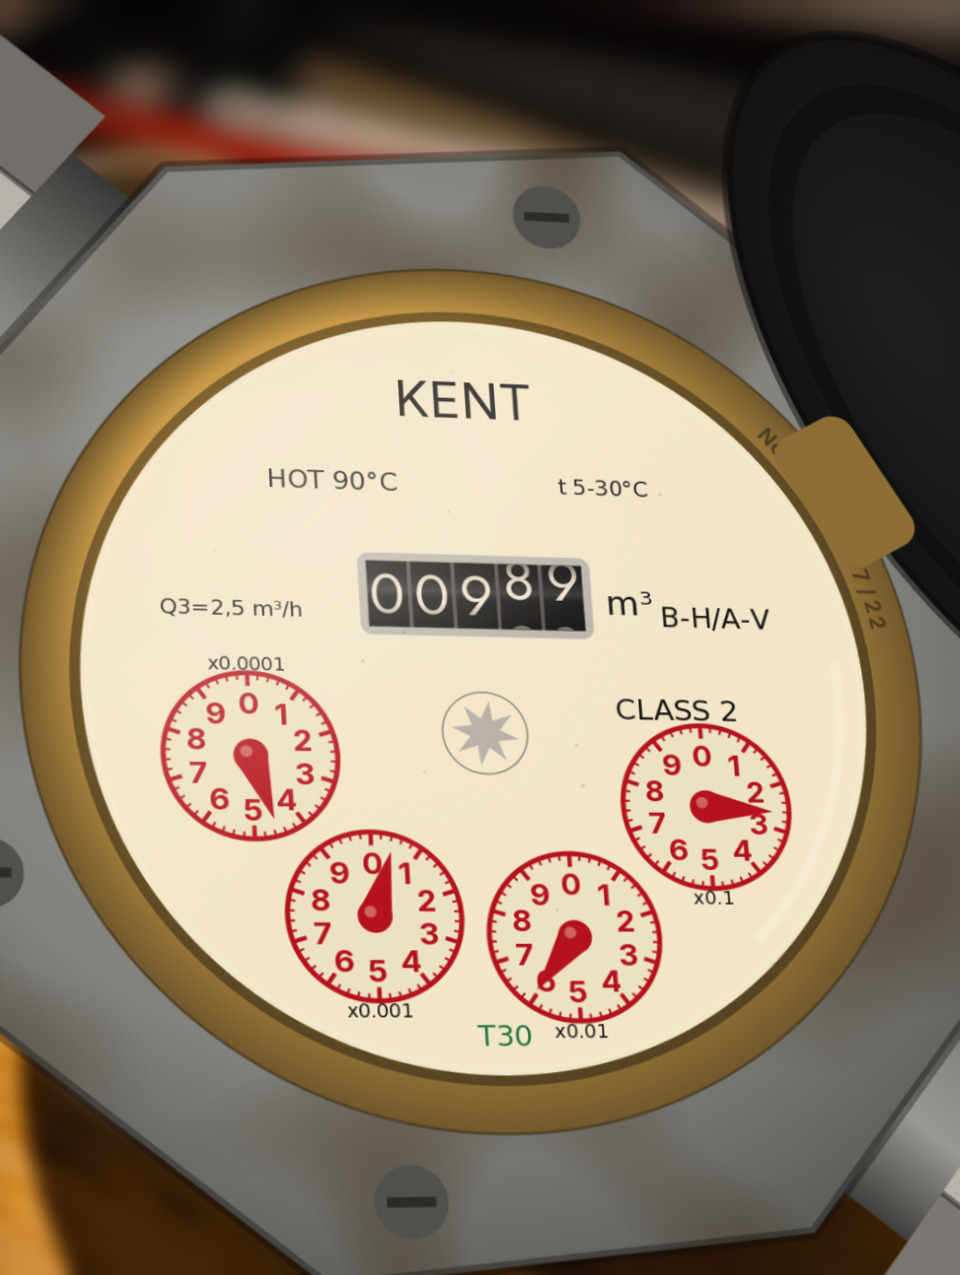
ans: 989.2604; m³
